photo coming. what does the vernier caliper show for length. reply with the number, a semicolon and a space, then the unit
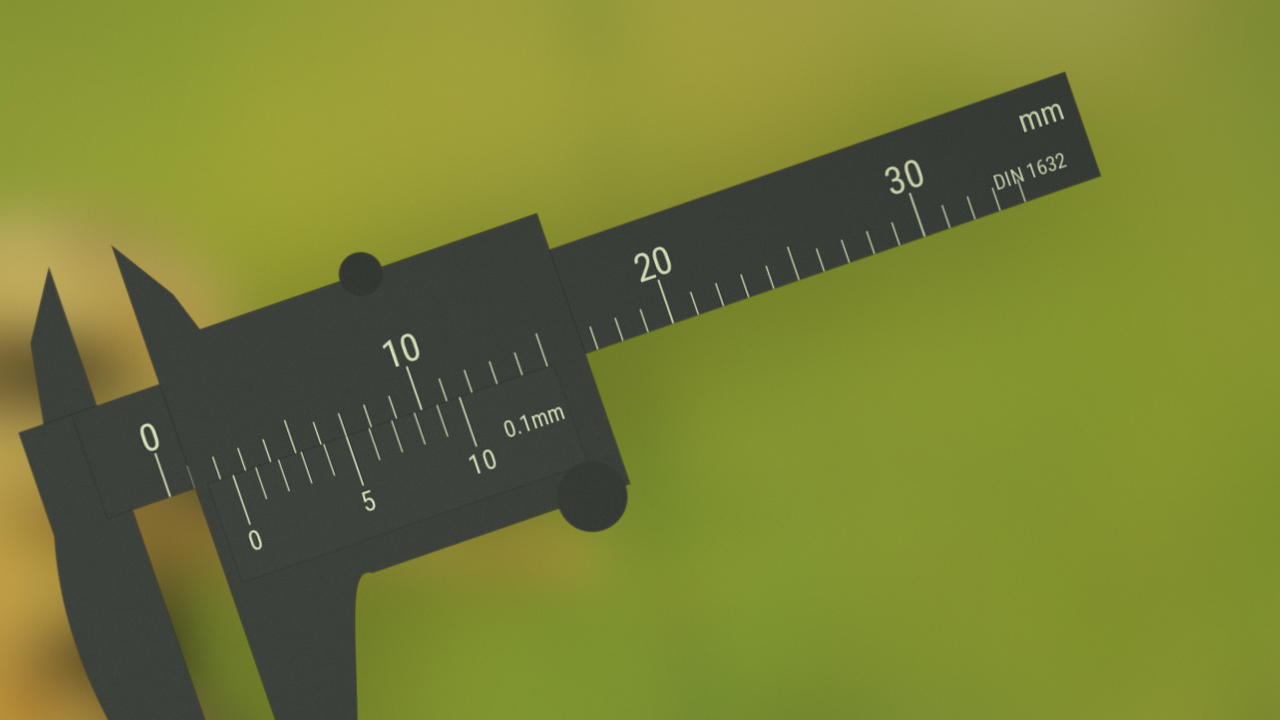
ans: 2.5; mm
